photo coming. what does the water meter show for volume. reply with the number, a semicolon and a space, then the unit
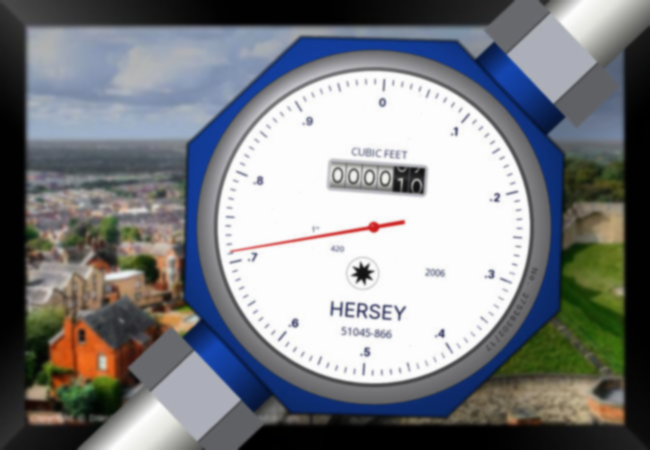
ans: 9.71; ft³
